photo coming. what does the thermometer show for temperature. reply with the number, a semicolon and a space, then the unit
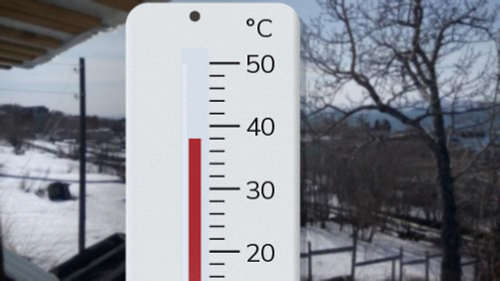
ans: 38; °C
